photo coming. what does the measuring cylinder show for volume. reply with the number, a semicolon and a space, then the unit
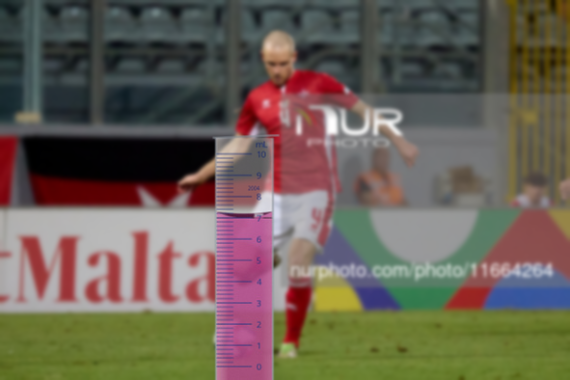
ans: 7; mL
